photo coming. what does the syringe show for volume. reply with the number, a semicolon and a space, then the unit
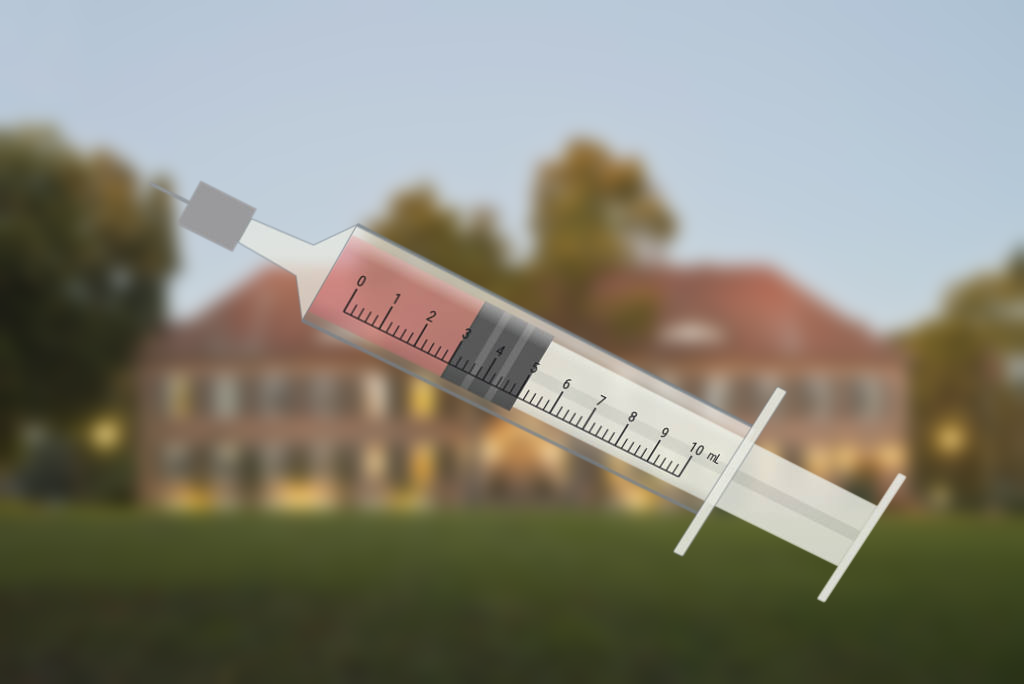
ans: 3; mL
